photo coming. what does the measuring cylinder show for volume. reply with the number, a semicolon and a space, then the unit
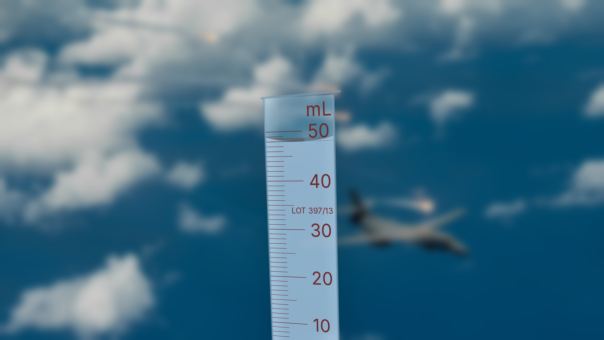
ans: 48; mL
